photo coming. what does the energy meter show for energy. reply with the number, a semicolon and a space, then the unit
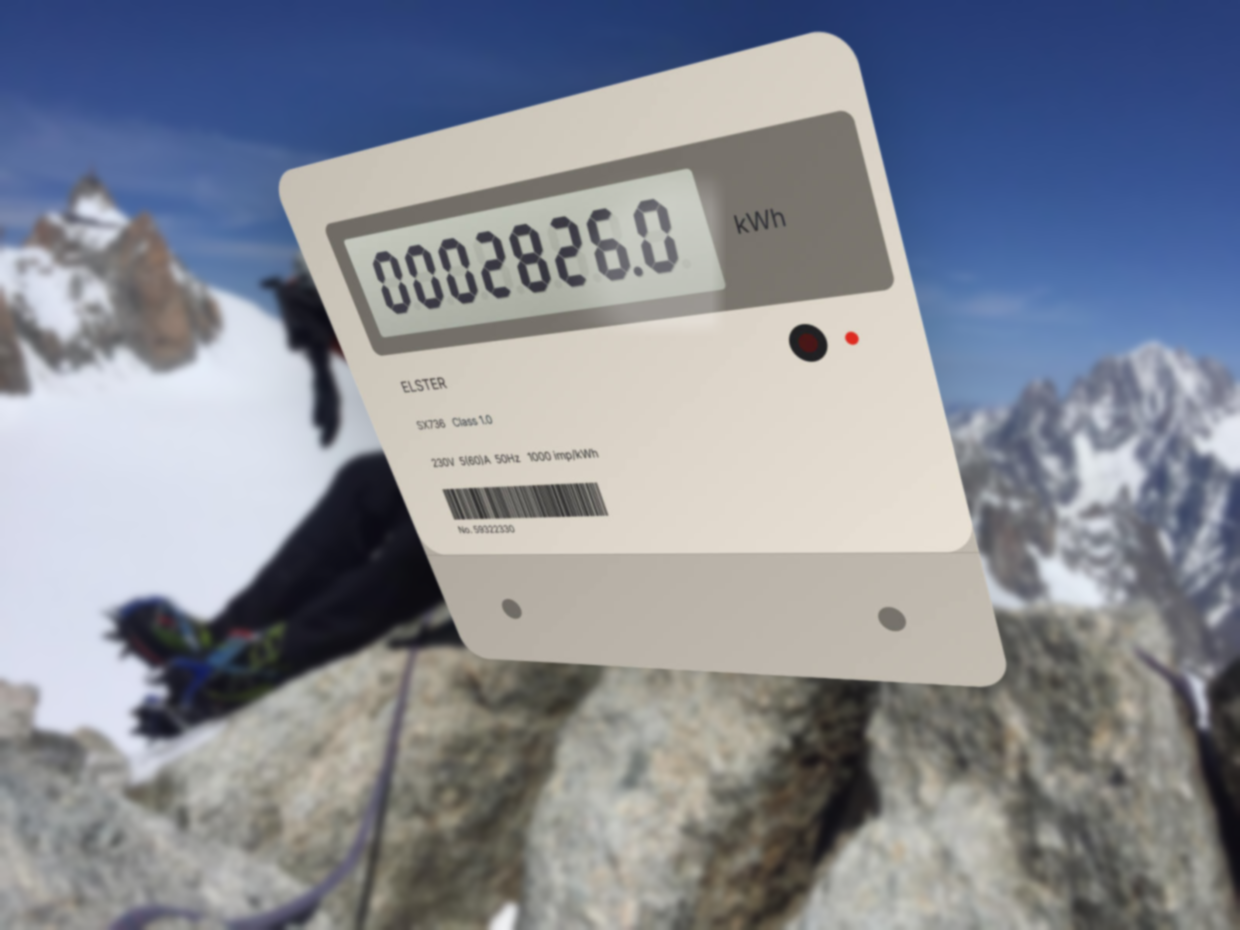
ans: 2826.0; kWh
